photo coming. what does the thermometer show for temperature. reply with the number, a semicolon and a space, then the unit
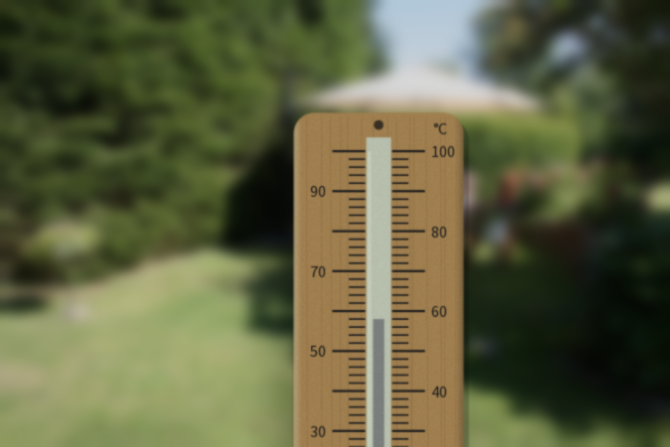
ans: 58; °C
